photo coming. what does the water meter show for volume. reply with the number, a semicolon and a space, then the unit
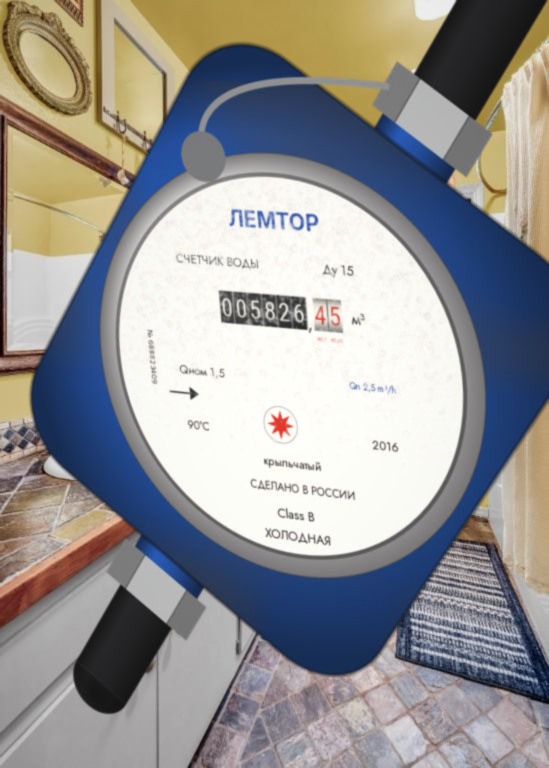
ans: 5826.45; m³
